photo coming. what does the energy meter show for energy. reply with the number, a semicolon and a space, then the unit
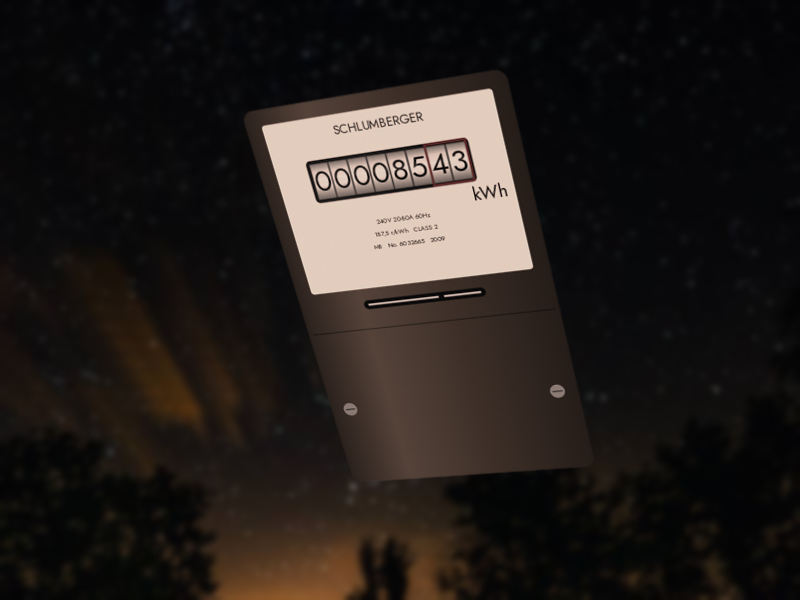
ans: 85.43; kWh
